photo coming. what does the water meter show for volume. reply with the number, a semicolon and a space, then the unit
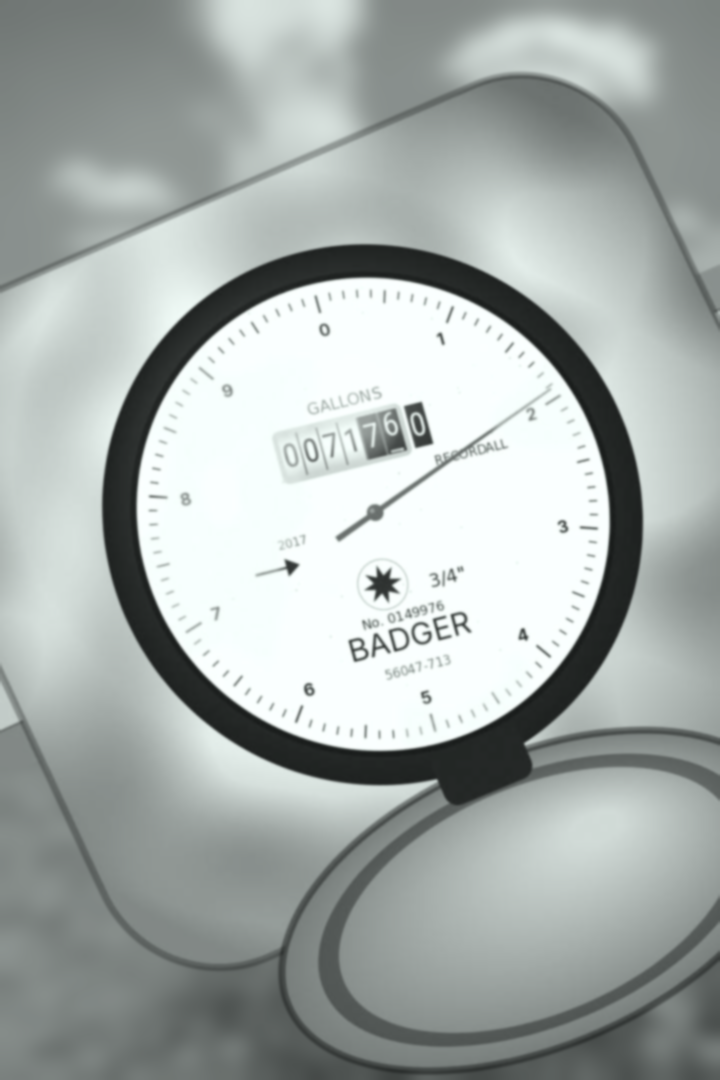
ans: 71761.9; gal
